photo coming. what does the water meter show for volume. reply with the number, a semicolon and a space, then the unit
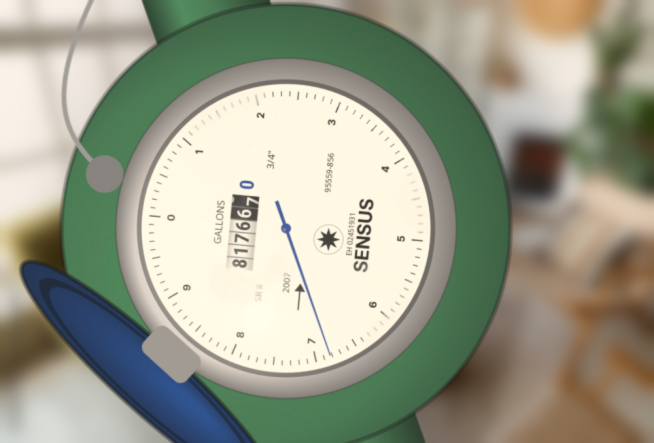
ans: 8176666.8; gal
